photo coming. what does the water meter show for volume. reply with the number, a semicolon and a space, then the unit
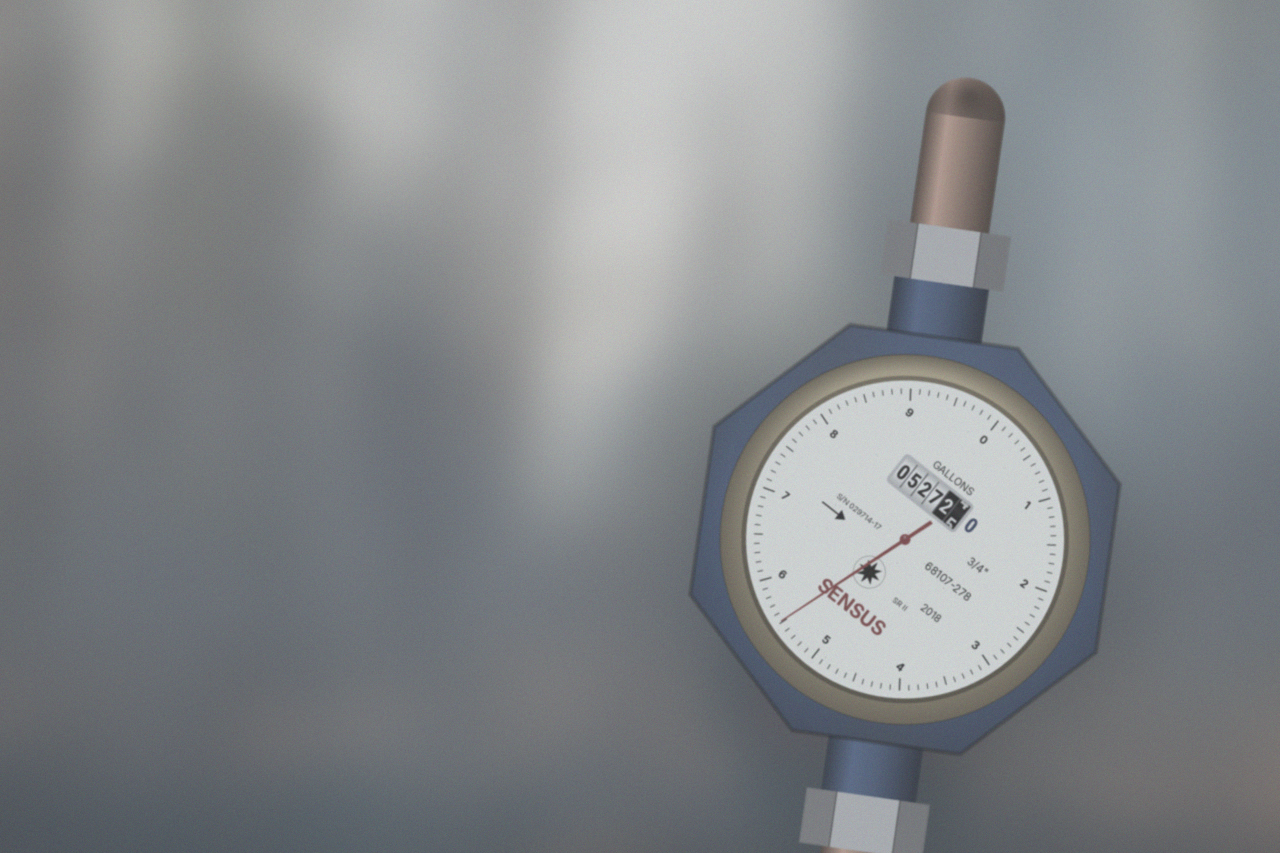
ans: 527245.5; gal
